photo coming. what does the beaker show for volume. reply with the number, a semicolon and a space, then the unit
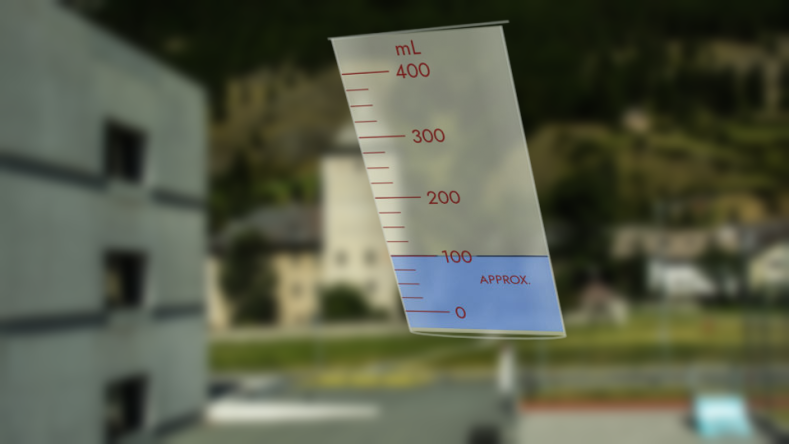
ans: 100; mL
